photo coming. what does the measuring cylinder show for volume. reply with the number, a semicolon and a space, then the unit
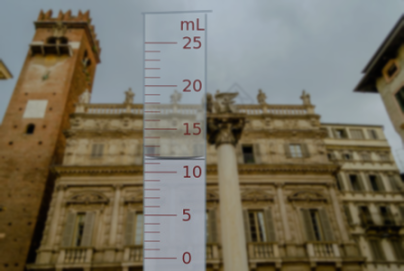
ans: 11.5; mL
